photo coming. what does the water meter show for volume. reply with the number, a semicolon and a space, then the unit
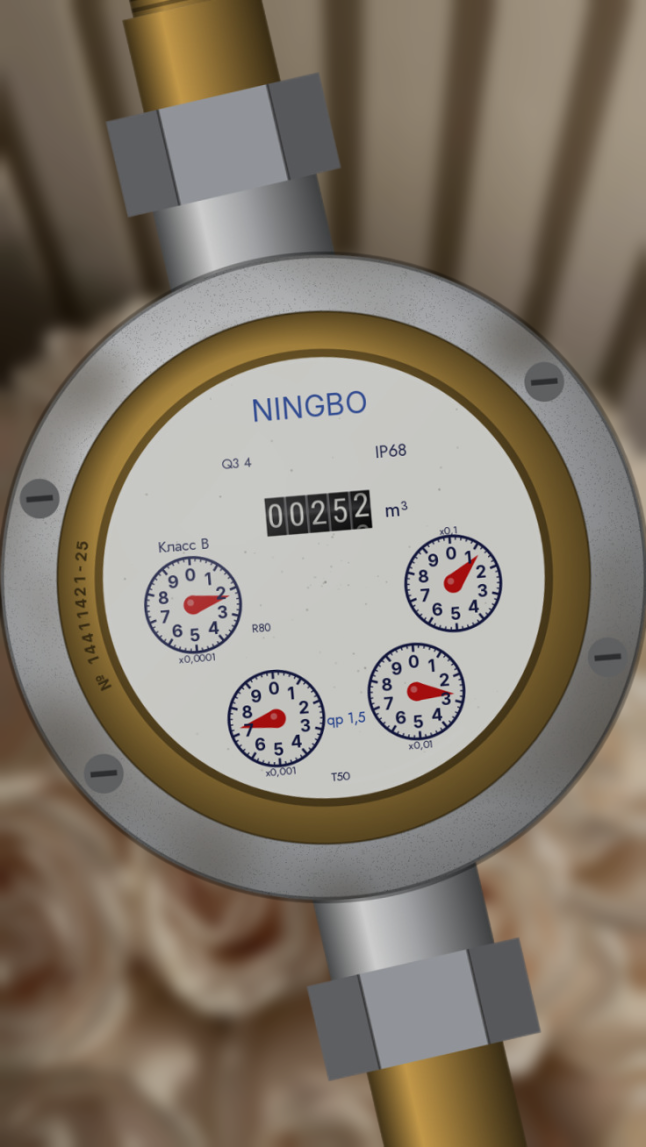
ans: 252.1272; m³
